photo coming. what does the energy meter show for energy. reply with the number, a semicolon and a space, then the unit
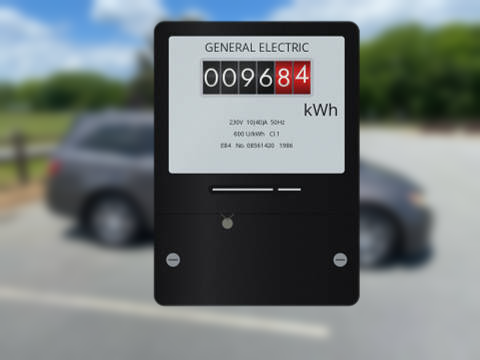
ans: 96.84; kWh
